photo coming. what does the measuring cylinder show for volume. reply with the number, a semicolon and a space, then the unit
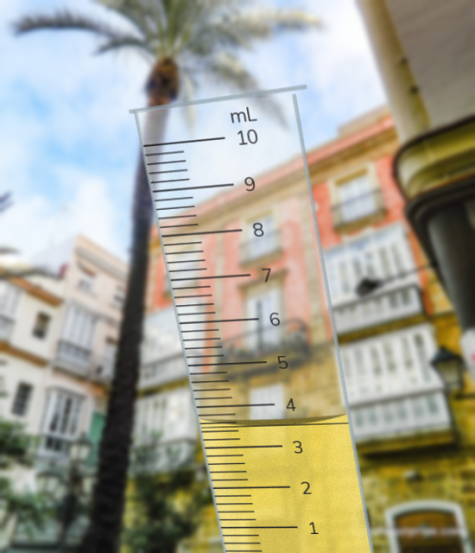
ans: 3.5; mL
